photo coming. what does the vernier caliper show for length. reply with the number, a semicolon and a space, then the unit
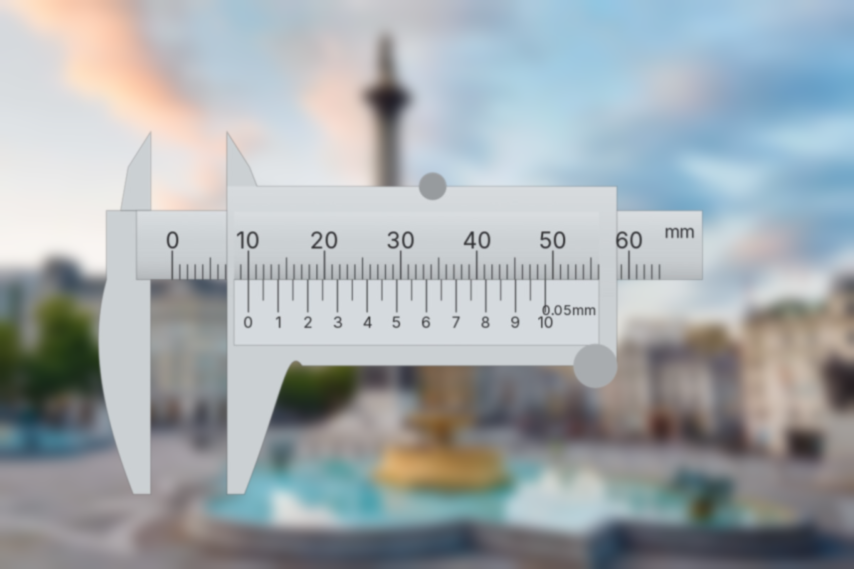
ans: 10.0; mm
